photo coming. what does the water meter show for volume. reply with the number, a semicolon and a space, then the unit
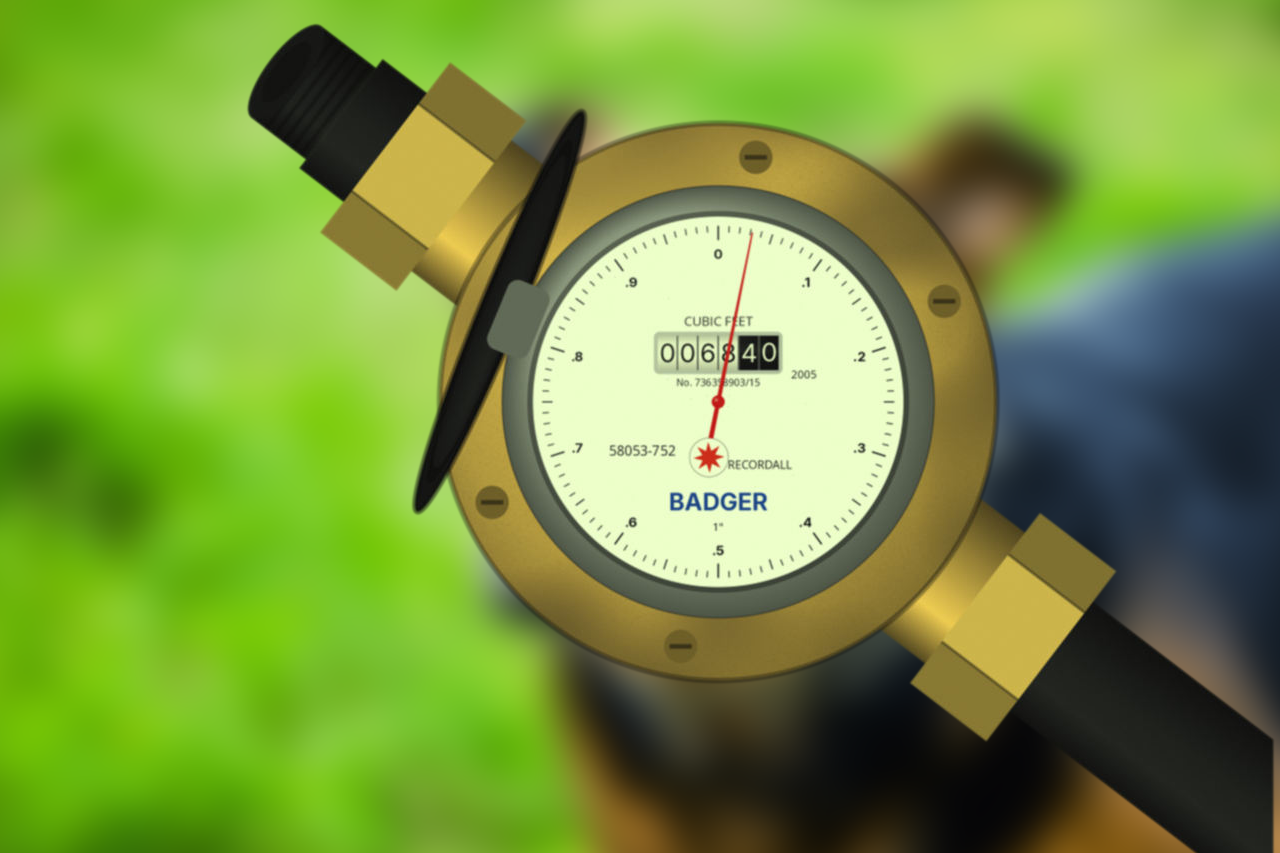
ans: 6840.03; ft³
